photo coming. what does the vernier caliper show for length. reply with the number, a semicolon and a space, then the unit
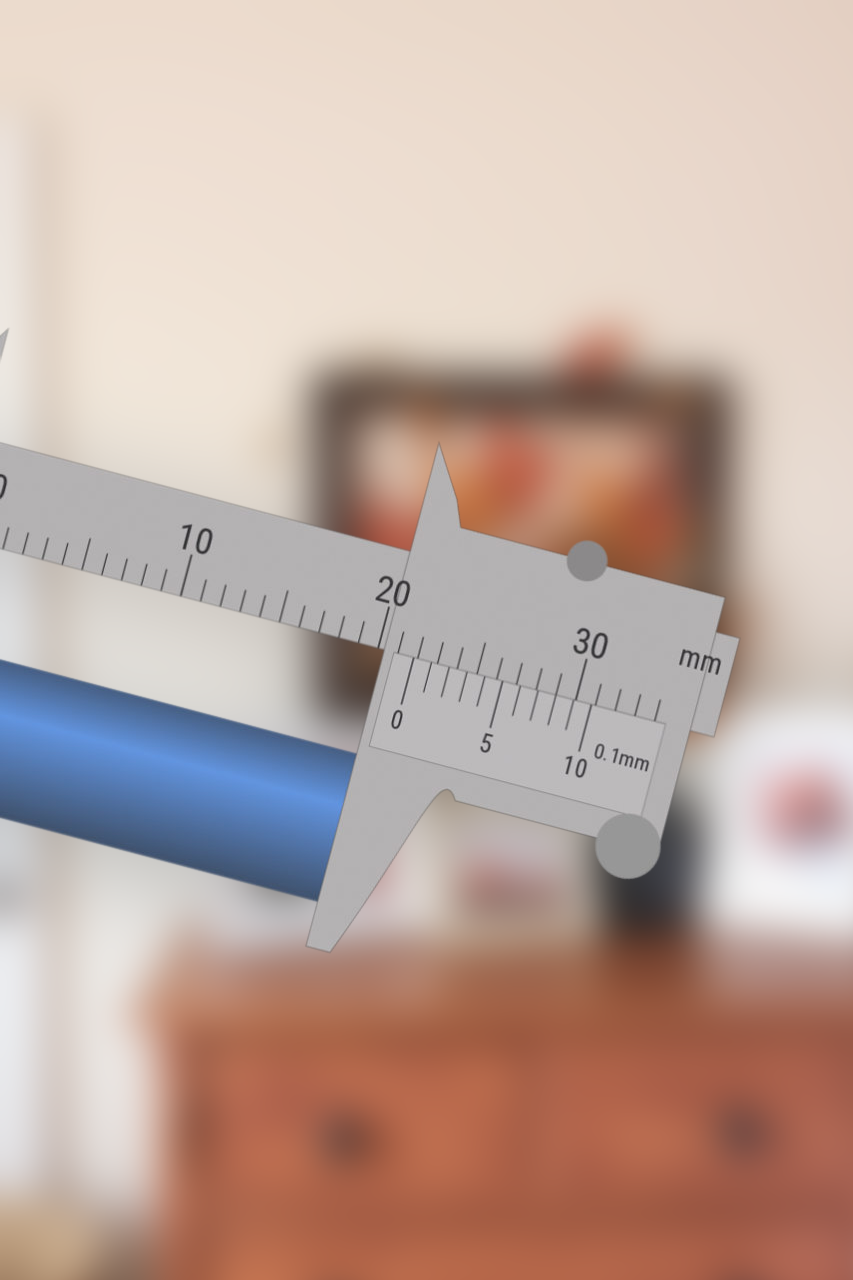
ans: 21.8; mm
